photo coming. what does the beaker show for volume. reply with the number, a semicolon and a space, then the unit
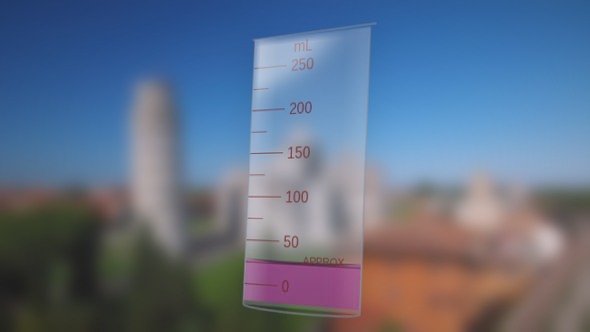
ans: 25; mL
